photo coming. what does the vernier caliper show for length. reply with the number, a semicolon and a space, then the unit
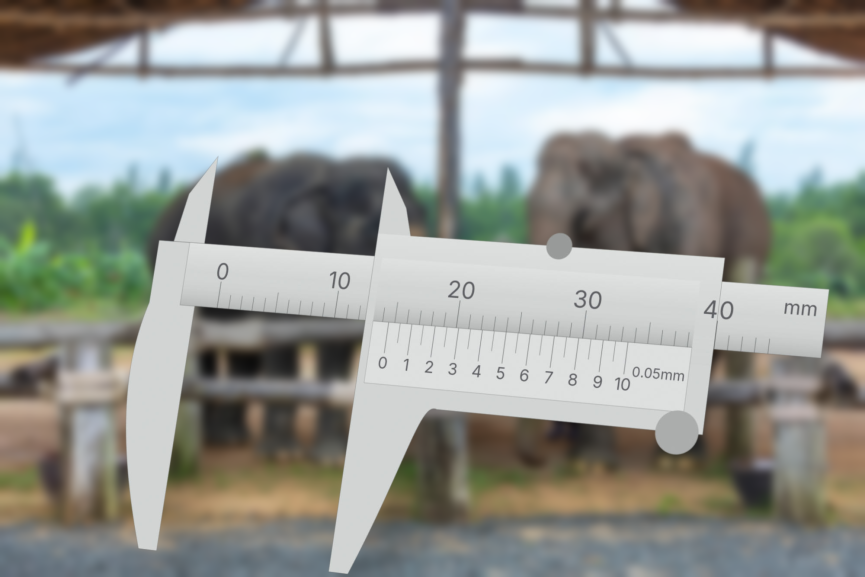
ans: 14.5; mm
